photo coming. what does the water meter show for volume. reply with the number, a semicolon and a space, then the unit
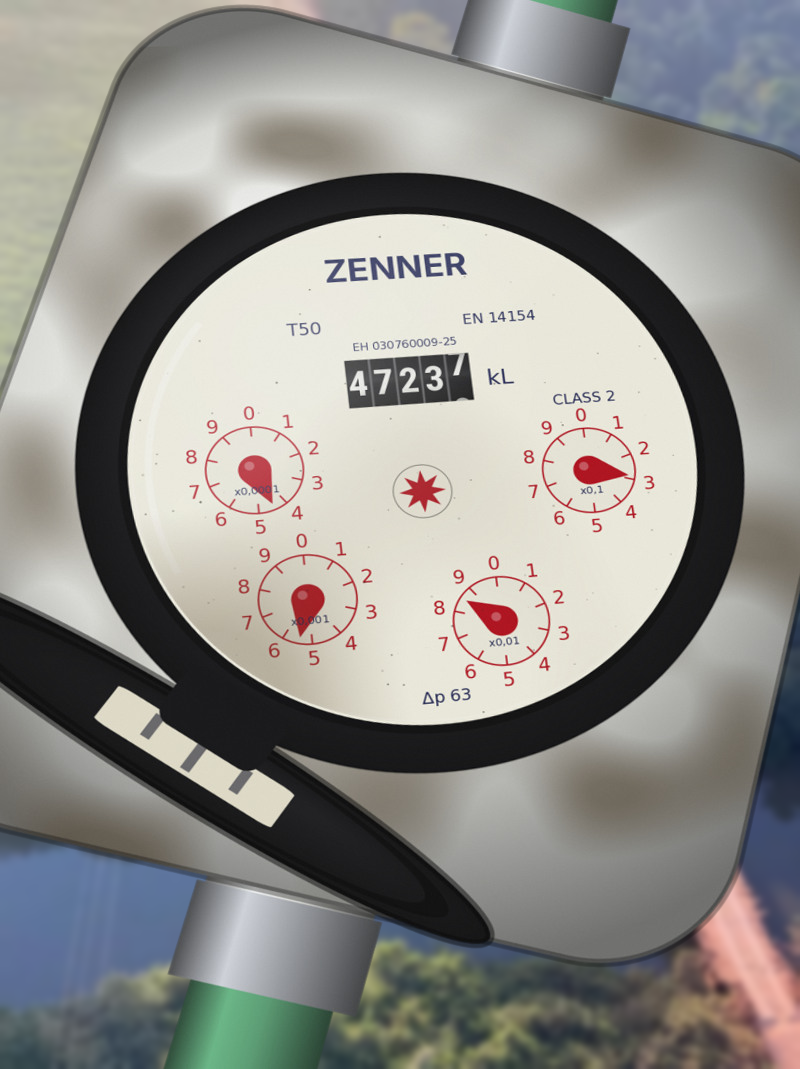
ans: 47237.2854; kL
